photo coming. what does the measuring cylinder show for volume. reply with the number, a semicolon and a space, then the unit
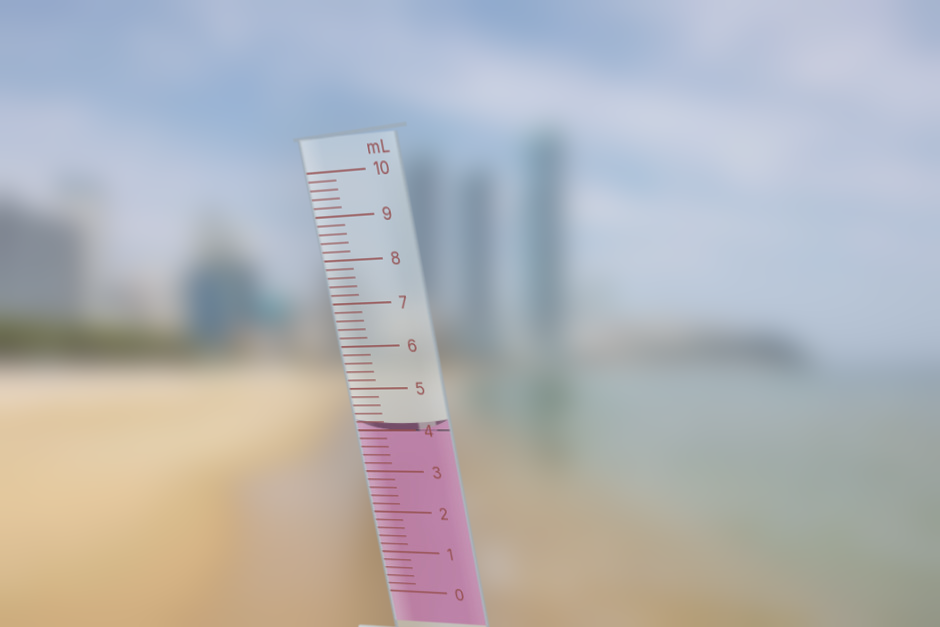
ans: 4; mL
